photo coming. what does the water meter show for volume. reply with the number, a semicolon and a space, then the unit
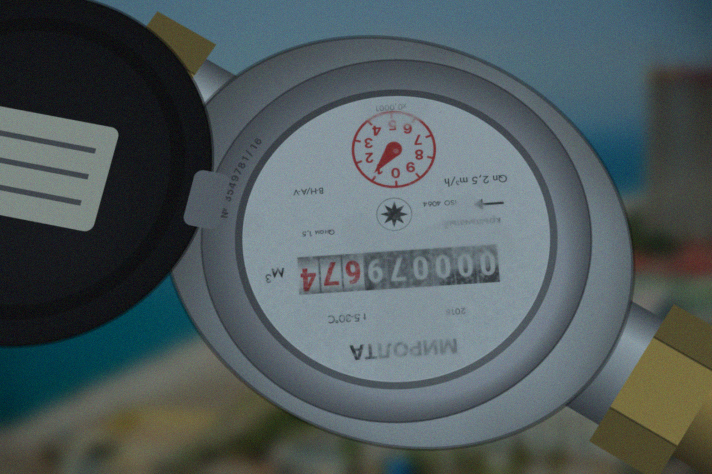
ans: 79.6741; m³
